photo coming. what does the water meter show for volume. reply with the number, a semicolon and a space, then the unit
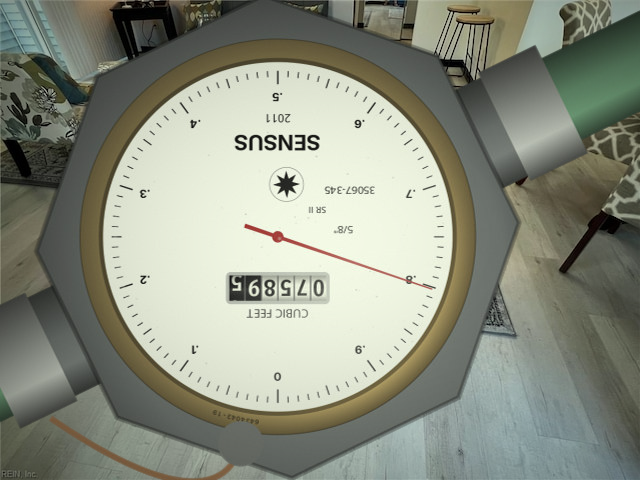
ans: 75894.80; ft³
